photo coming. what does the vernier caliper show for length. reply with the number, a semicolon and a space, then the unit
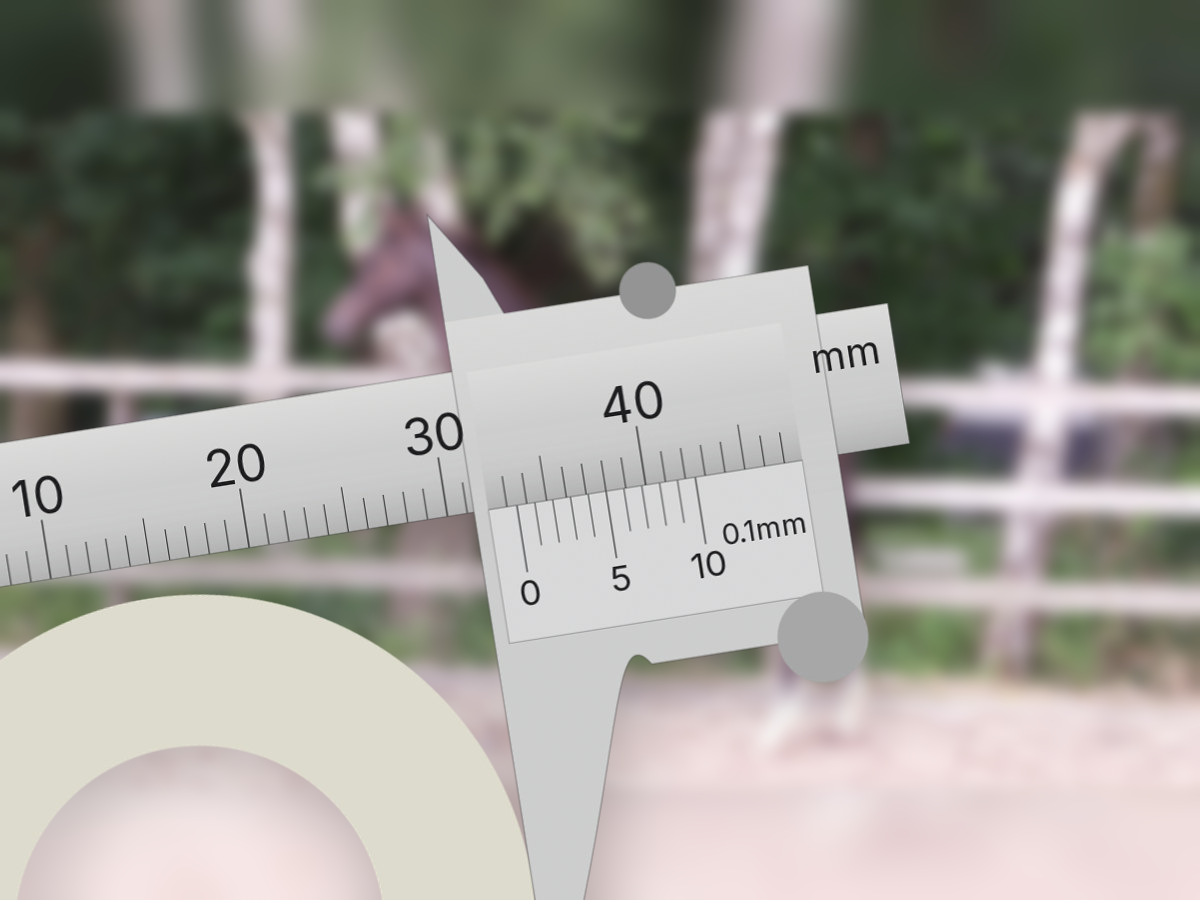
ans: 33.5; mm
